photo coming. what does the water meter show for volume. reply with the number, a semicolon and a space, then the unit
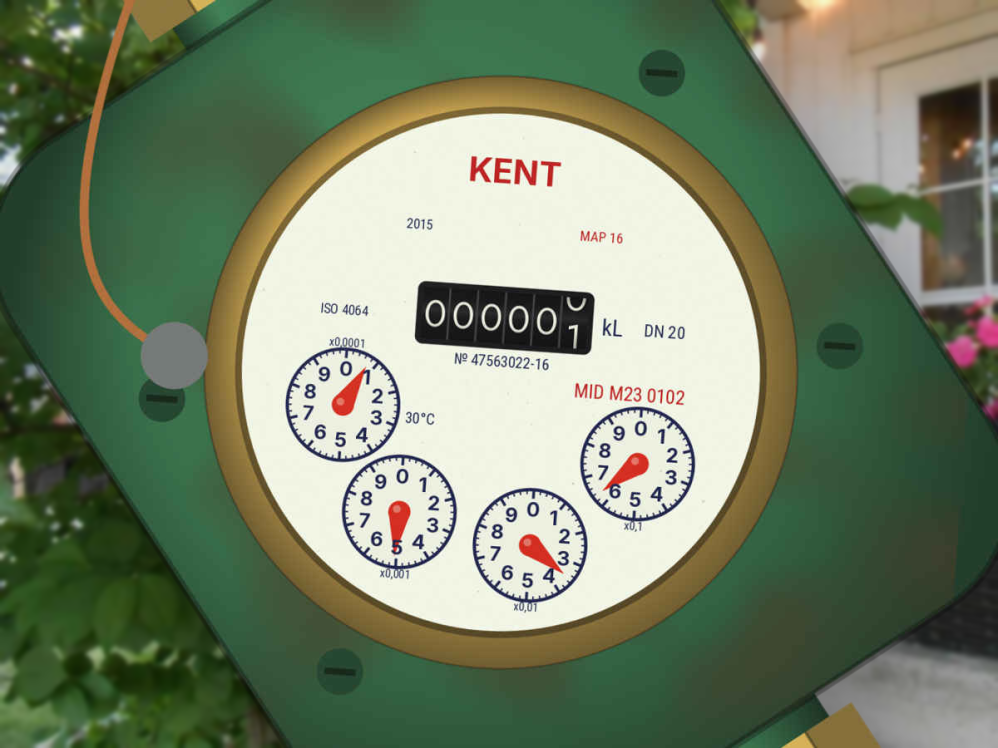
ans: 0.6350; kL
